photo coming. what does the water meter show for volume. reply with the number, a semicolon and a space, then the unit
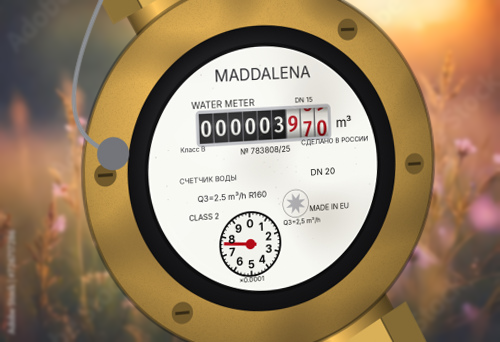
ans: 3.9697; m³
